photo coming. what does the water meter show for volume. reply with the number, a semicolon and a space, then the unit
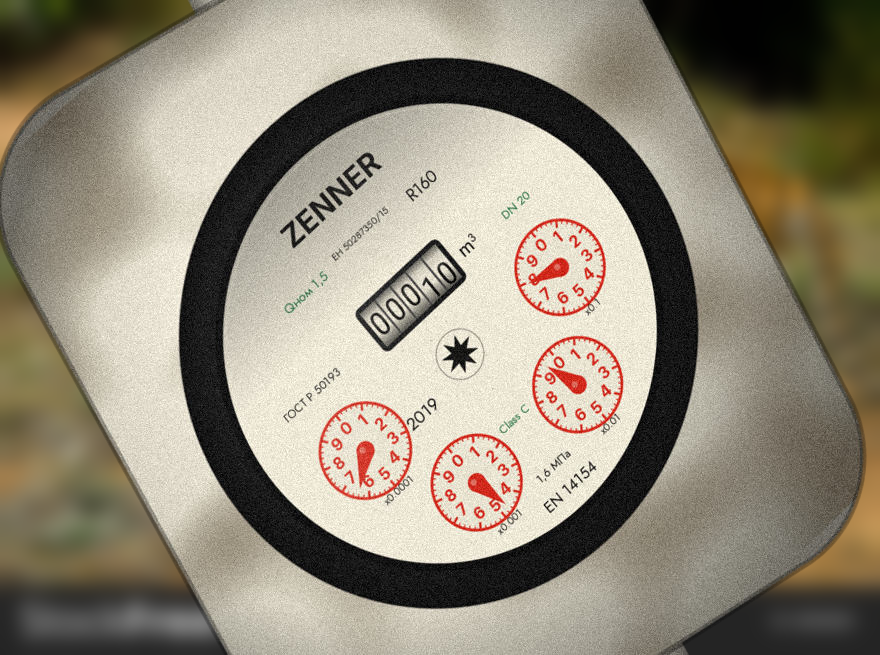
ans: 9.7946; m³
